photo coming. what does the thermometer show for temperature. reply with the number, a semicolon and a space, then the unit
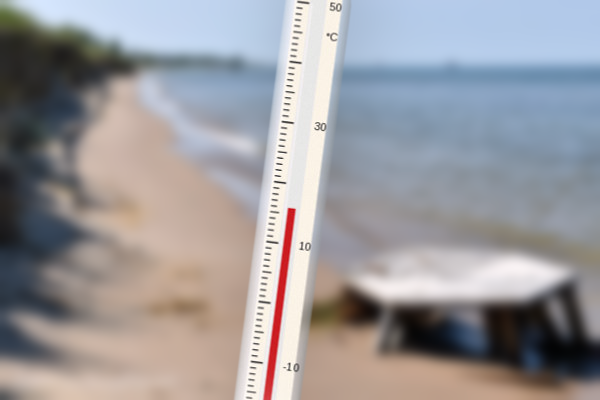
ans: 16; °C
